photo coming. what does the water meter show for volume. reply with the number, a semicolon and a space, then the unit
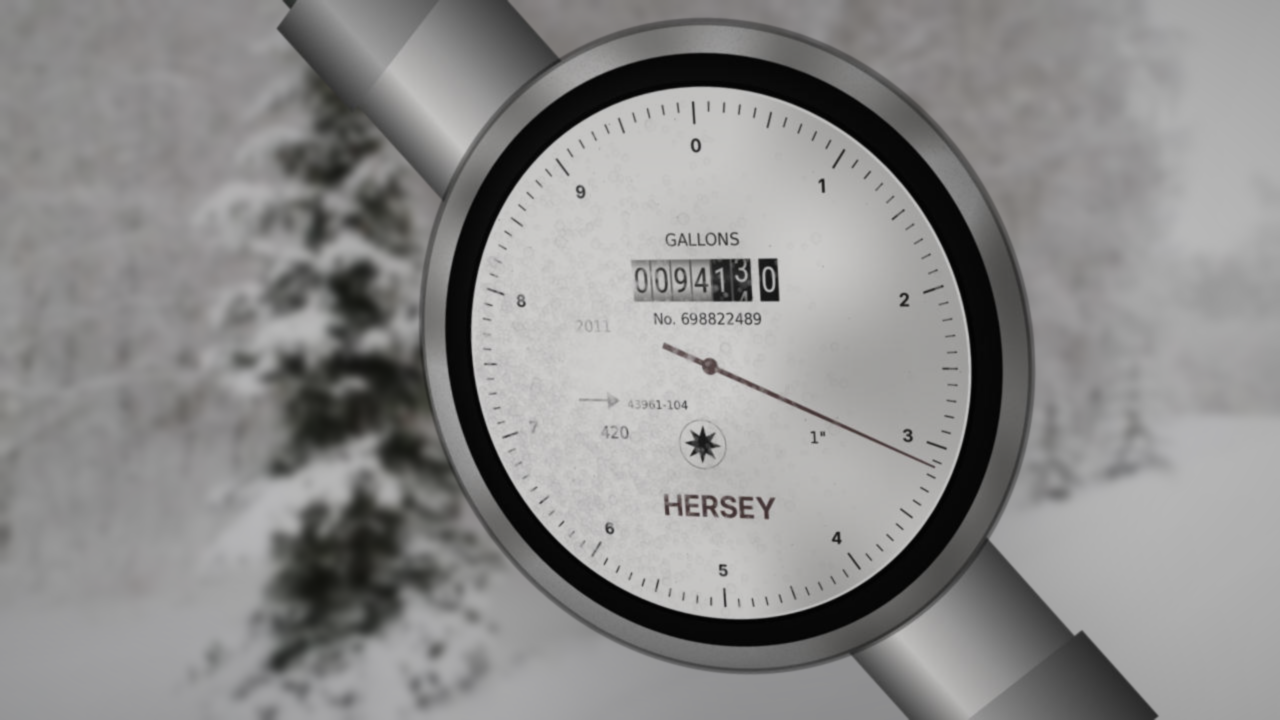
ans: 94133.1; gal
